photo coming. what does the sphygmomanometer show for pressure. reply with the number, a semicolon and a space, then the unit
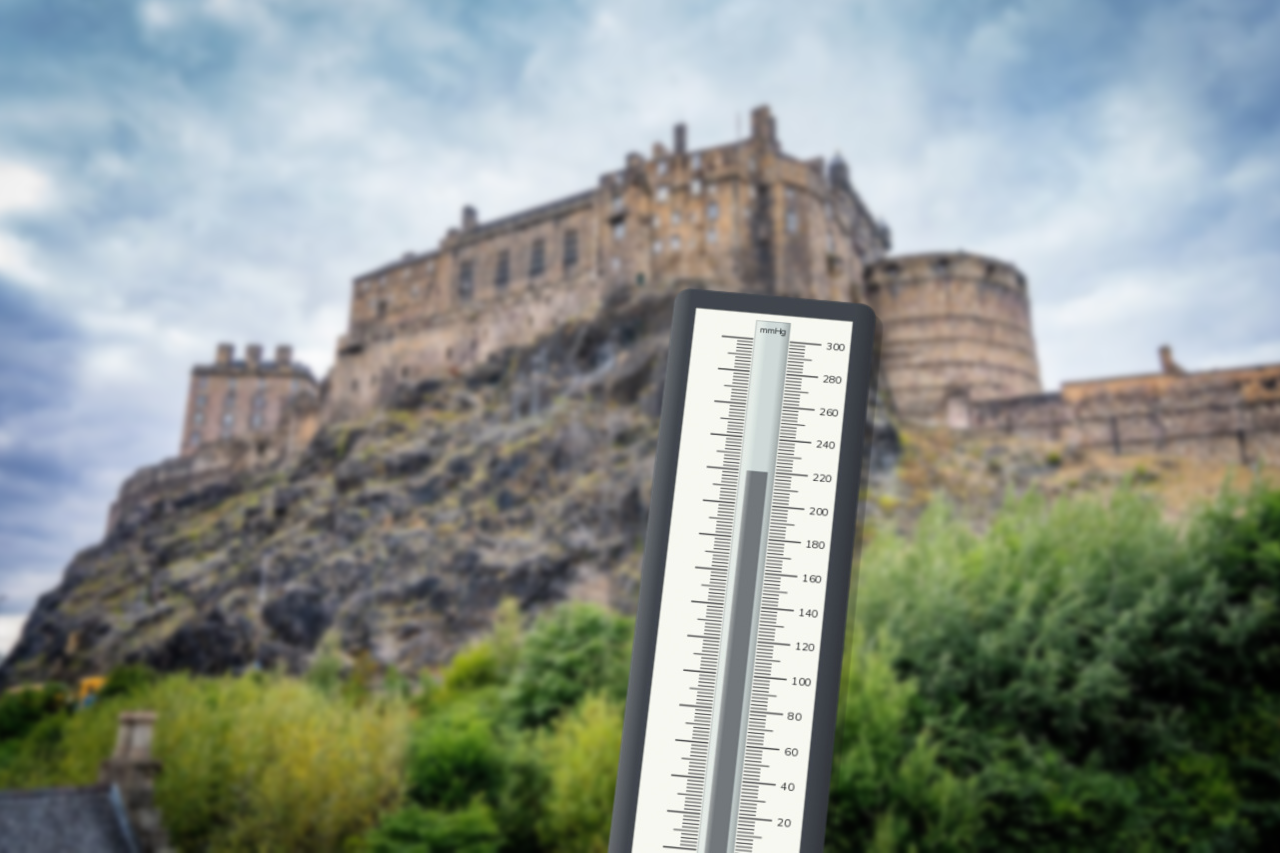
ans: 220; mmHg
